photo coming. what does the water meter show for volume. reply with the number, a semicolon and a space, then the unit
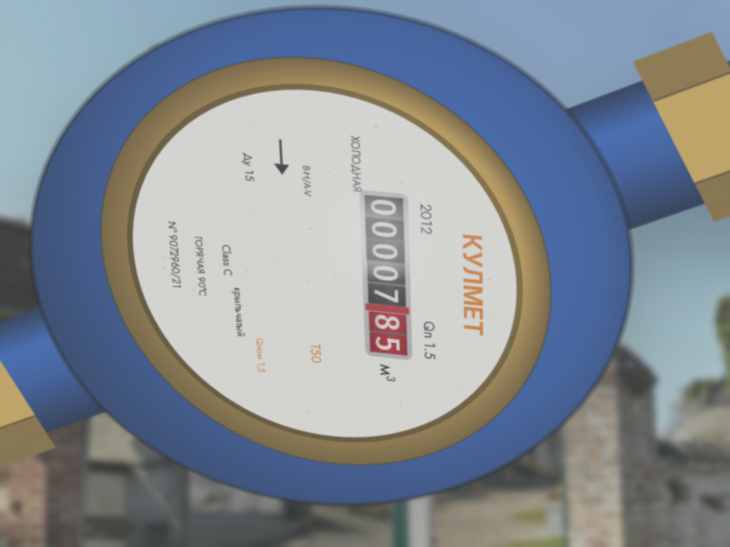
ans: 7.85; m³
